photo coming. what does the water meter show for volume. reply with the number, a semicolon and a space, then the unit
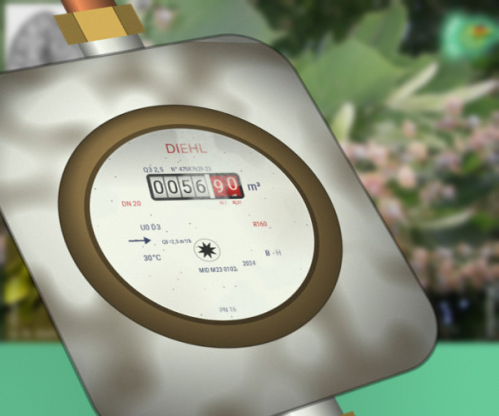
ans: 56.90; m³
